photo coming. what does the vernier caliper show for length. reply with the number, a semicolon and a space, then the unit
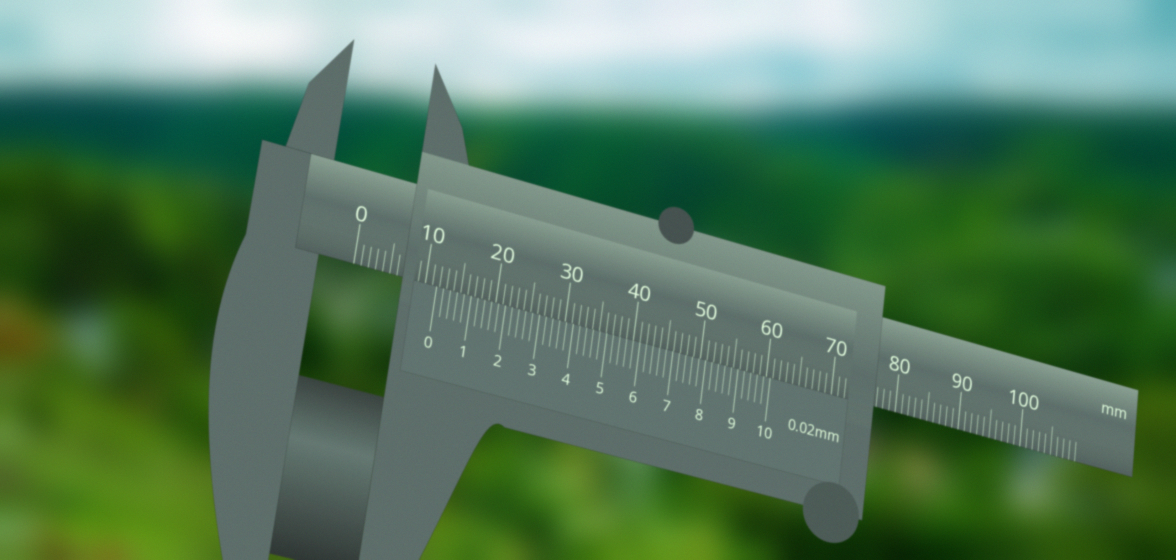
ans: 11.6; mm
